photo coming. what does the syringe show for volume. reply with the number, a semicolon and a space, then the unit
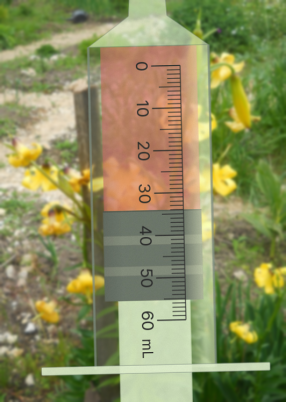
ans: 34; mL
